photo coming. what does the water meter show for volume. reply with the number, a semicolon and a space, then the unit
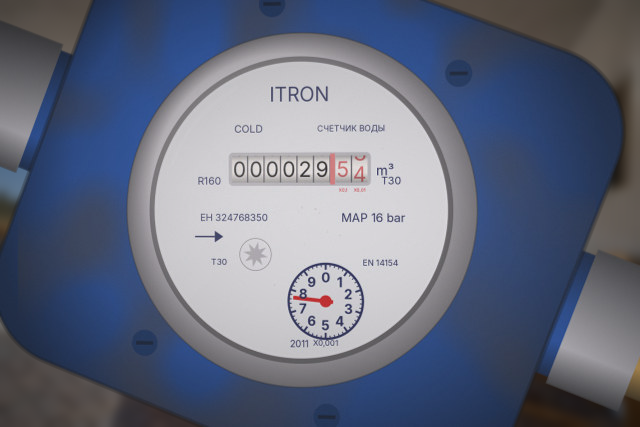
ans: 29.537; m³
